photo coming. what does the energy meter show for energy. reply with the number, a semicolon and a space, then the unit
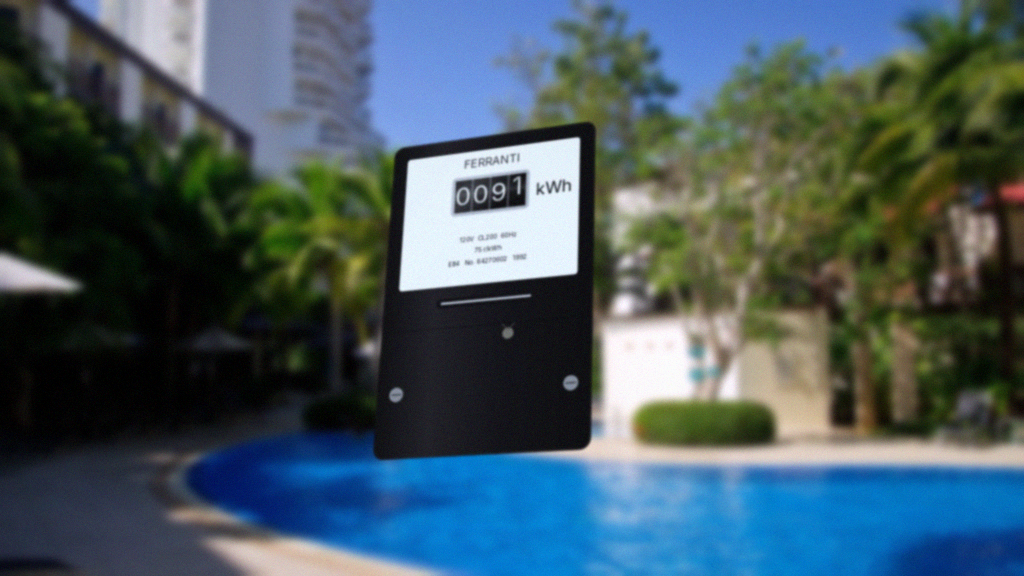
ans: 91; kWh
